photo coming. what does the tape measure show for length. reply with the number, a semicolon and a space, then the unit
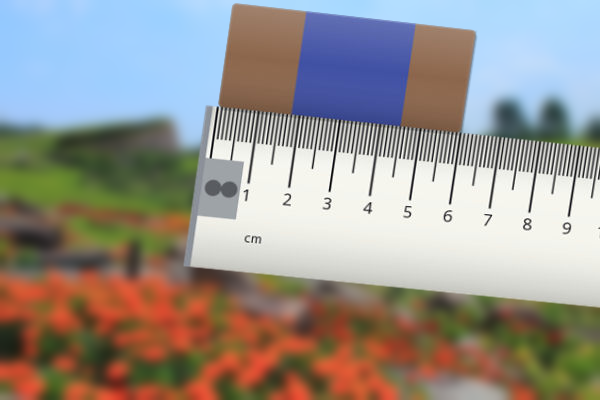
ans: 6; cm
